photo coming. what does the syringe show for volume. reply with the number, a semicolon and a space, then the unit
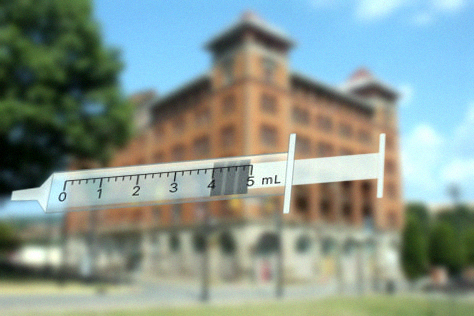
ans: 4; mL
